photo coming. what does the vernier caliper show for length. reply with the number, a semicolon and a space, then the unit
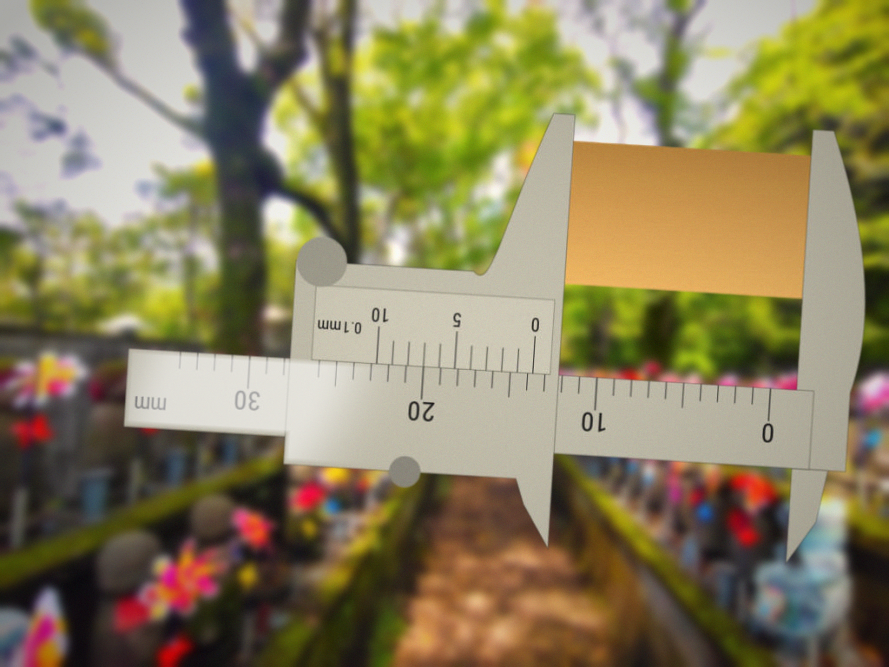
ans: 13.7; mm
